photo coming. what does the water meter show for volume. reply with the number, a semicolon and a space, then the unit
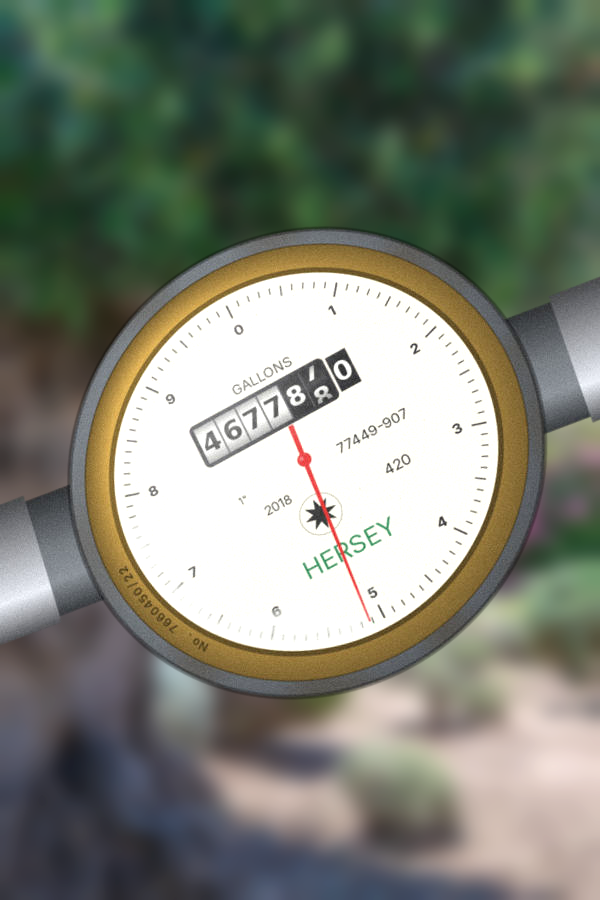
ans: 4677875.1; gal
